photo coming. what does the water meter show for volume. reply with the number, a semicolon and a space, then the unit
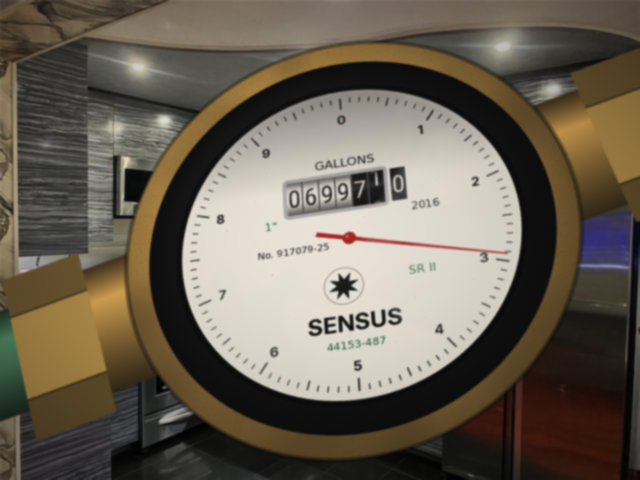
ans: 699712.9; gal
